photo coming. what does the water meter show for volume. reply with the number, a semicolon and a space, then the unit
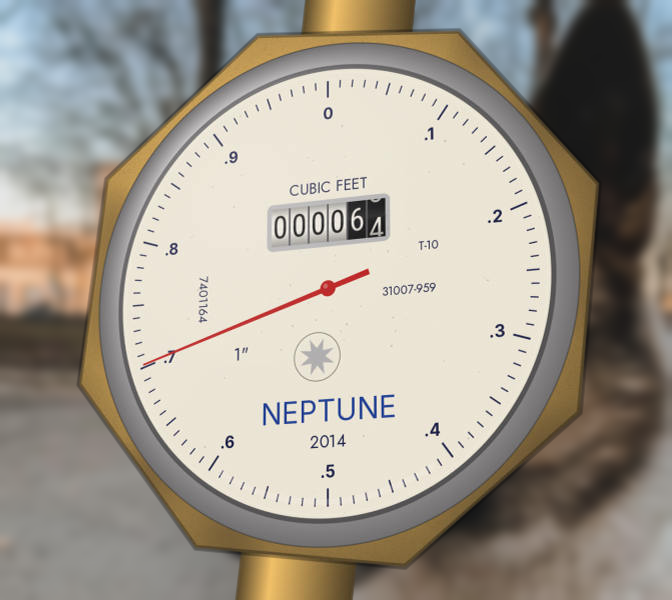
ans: 63.70; ft³
